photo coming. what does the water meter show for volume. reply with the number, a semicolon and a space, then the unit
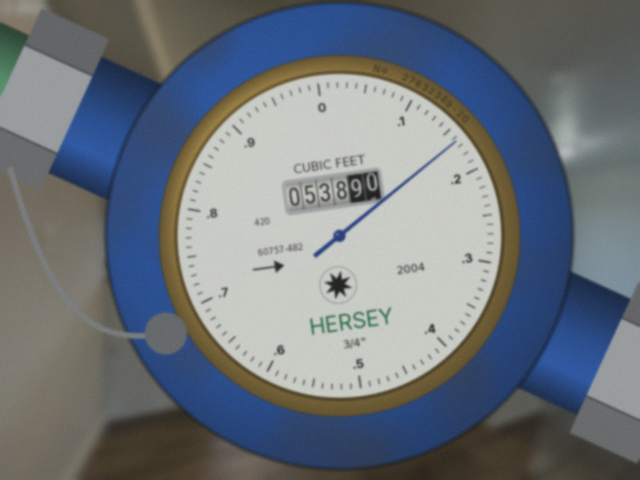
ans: 53890.16; ft³
